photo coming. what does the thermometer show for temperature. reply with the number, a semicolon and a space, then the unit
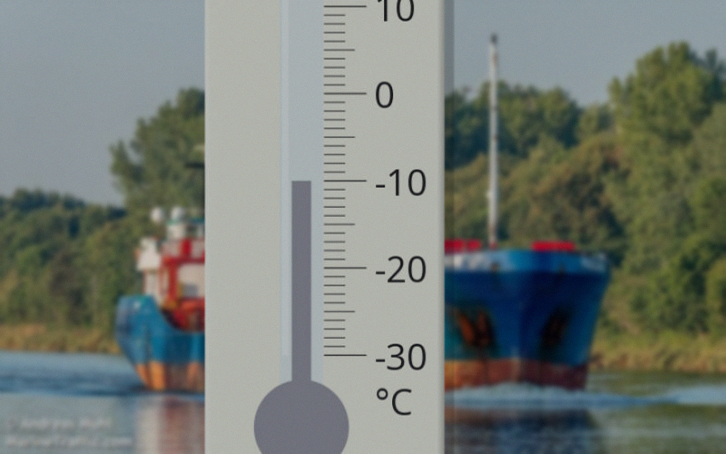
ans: -10; °C
